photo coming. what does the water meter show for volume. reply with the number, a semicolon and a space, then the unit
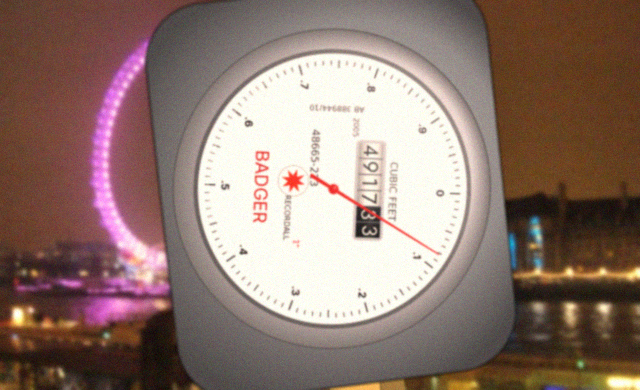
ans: 491733.08; ft³
